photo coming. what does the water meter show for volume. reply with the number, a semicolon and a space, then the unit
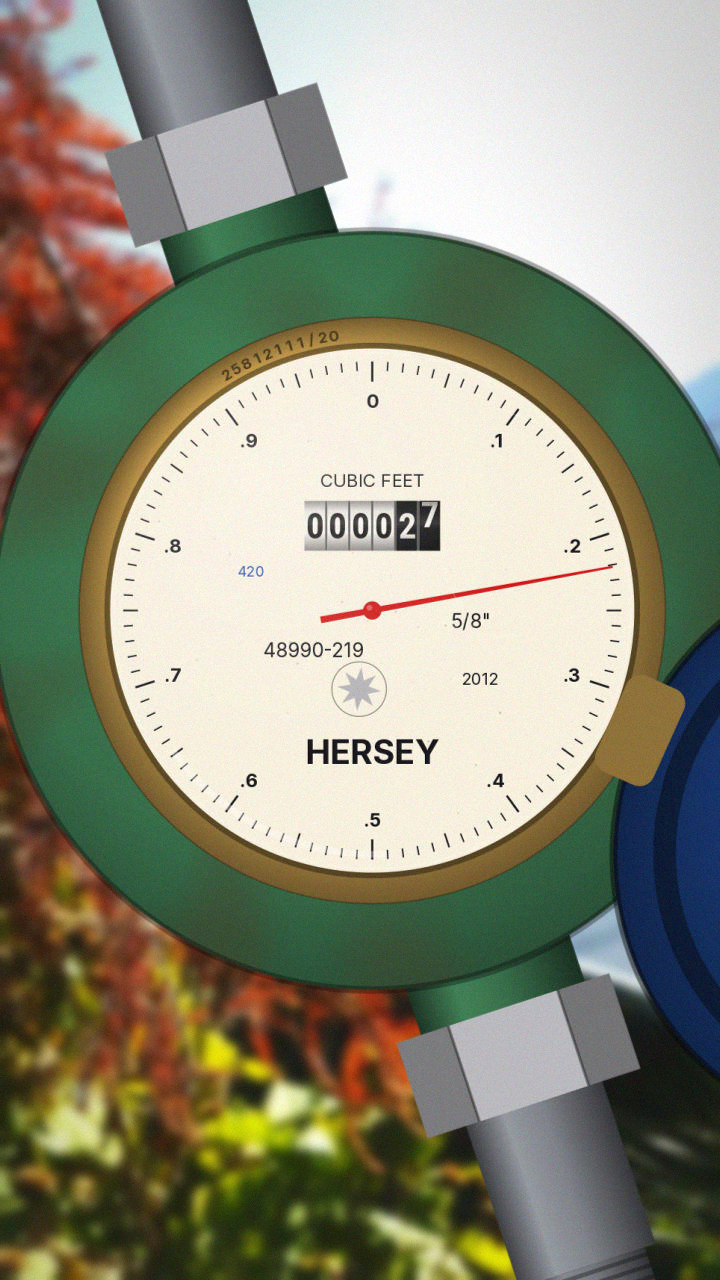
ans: 27.22; ft³
